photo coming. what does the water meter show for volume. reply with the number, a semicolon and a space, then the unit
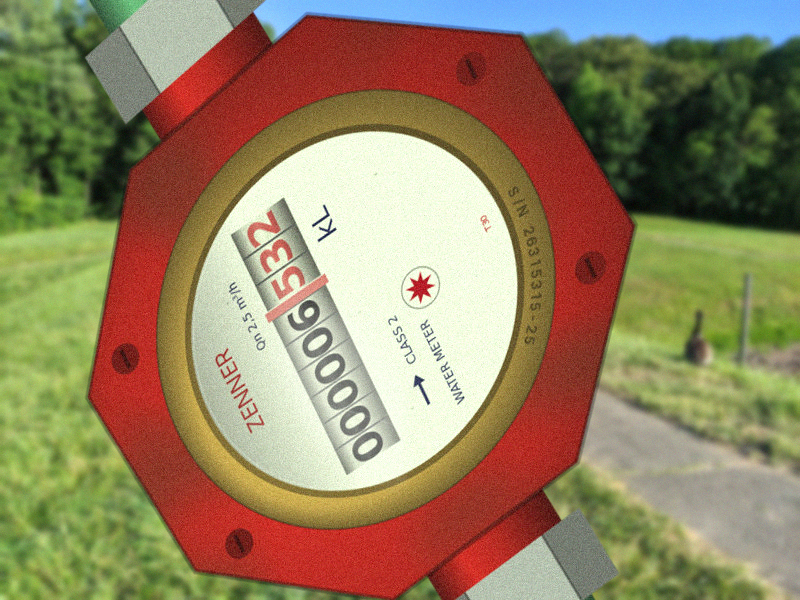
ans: 6.532; kL
